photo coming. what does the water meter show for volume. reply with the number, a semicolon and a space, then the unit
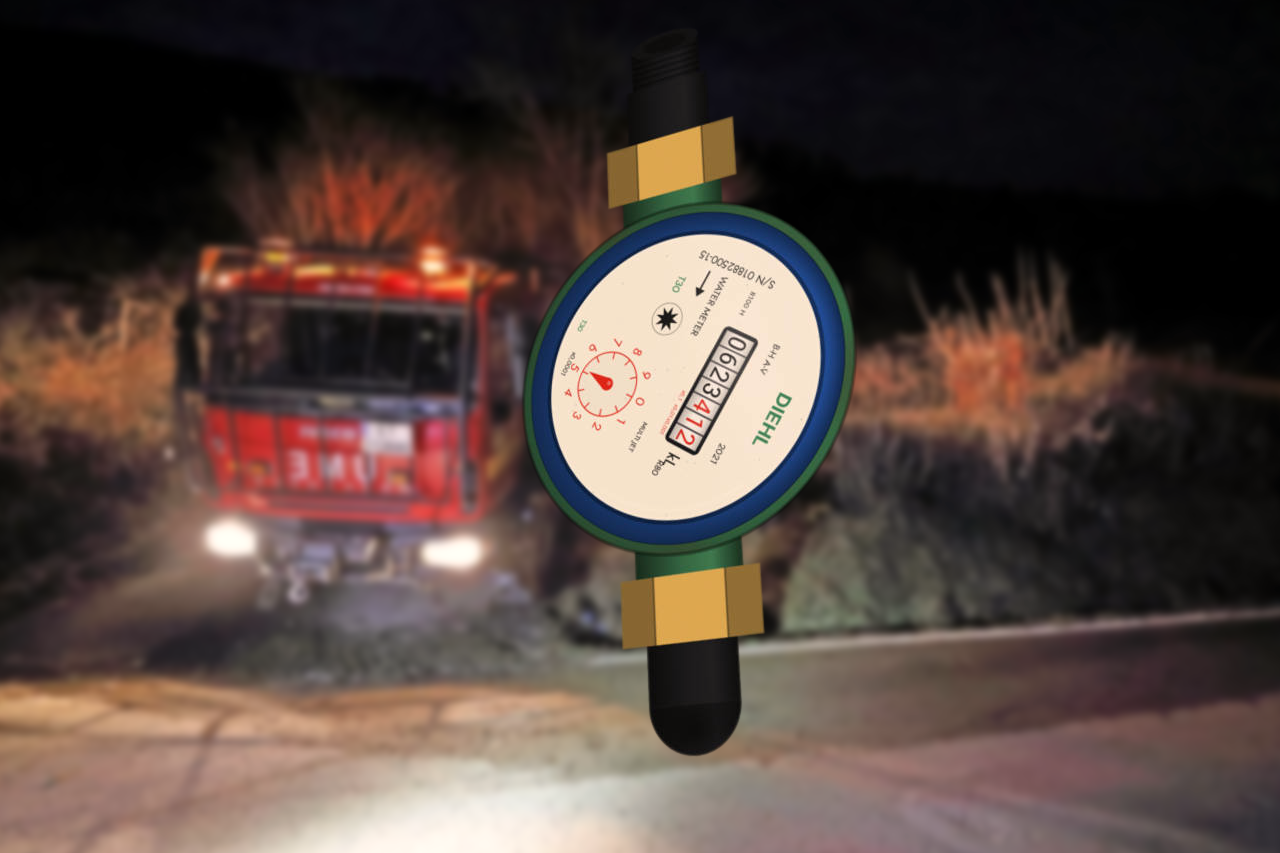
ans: 623.4125; kL
